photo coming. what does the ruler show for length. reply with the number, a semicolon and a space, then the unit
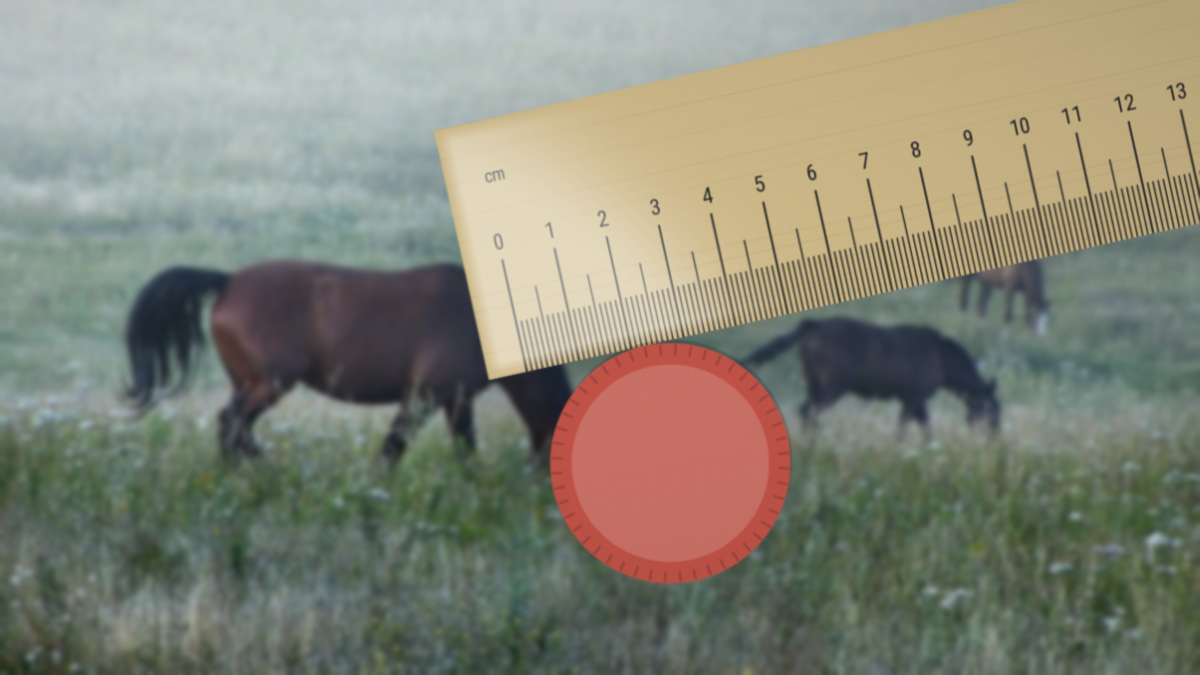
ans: 4.5; cm
